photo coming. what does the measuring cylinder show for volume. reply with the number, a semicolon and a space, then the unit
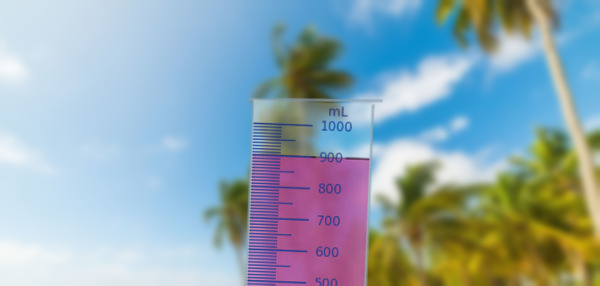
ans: 900; mL
